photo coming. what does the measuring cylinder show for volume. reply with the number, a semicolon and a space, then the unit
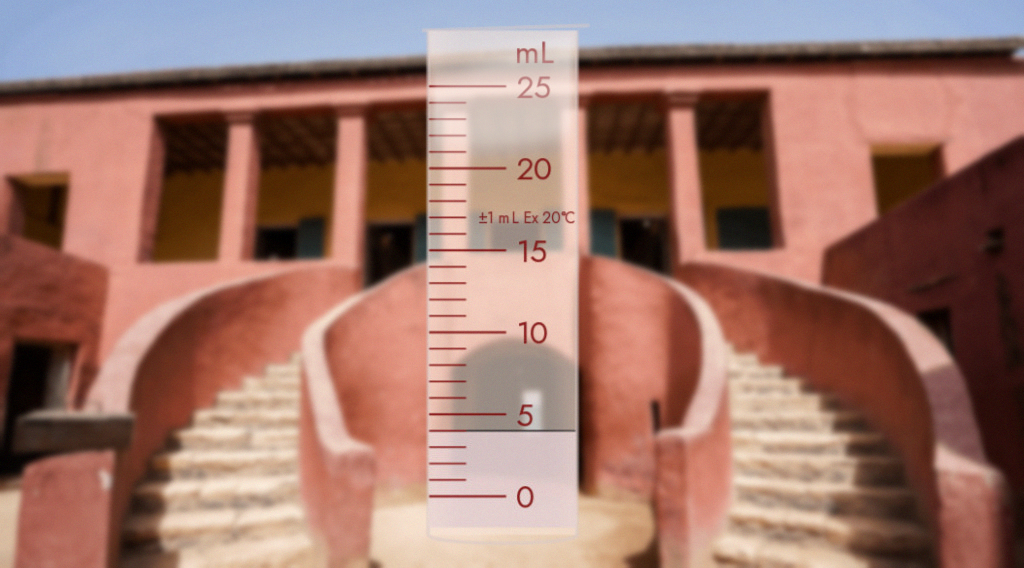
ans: 4; mL
